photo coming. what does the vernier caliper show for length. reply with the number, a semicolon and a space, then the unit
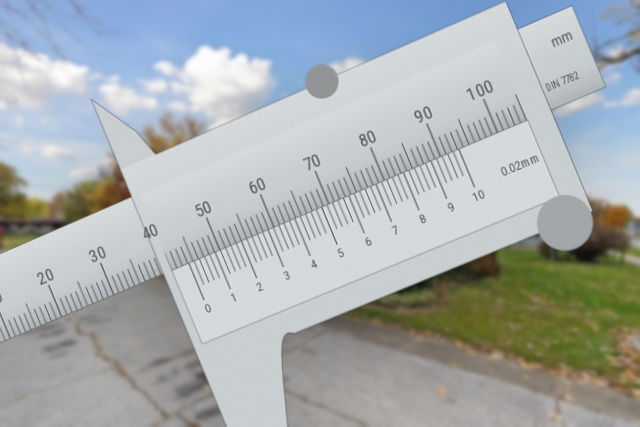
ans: 44.2; mm
